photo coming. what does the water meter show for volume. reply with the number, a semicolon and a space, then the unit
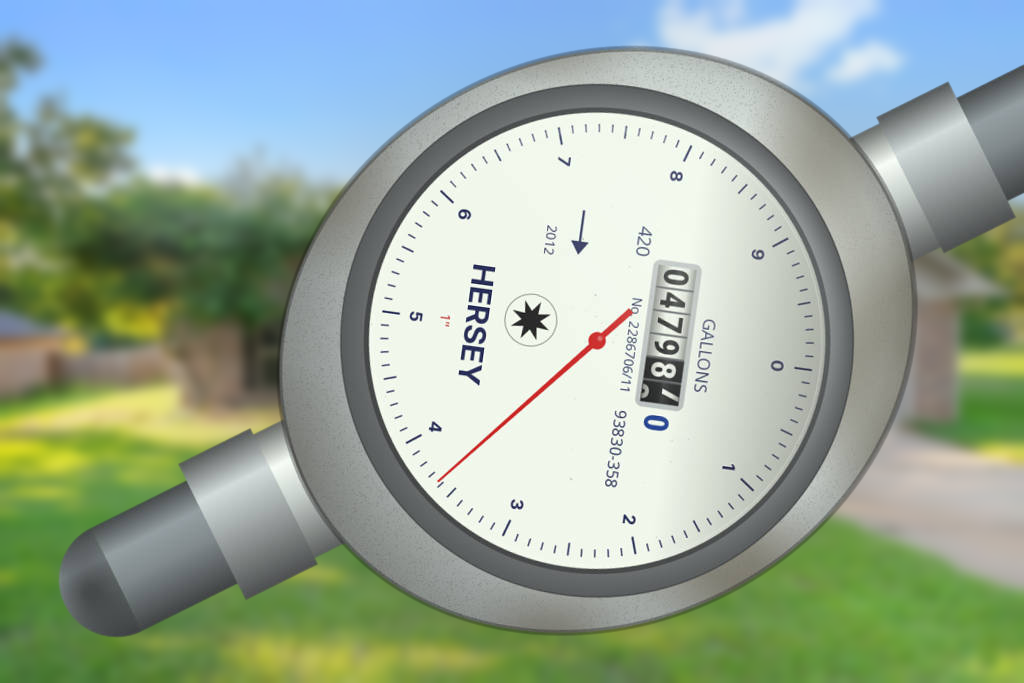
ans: 479873.6; gal
